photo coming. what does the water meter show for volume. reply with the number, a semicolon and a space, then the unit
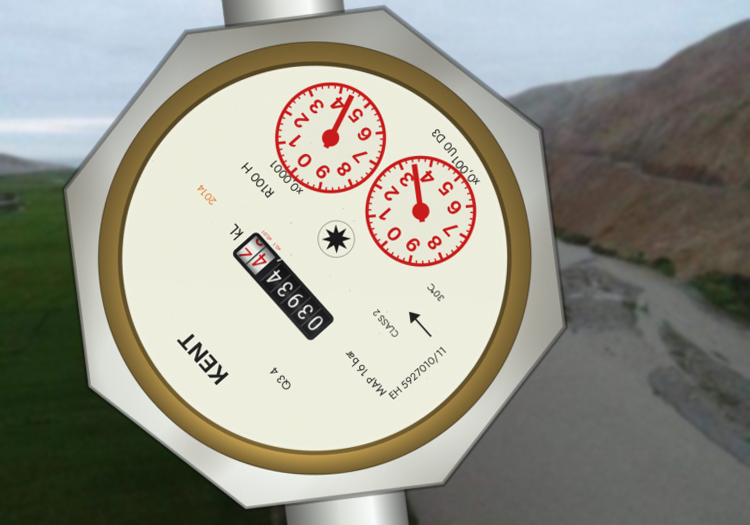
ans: 3934.4234; kL
